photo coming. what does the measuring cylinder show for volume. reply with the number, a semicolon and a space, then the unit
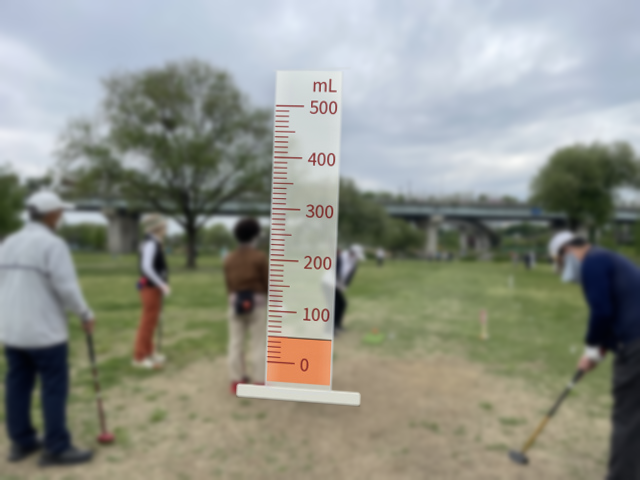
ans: 50; mL
